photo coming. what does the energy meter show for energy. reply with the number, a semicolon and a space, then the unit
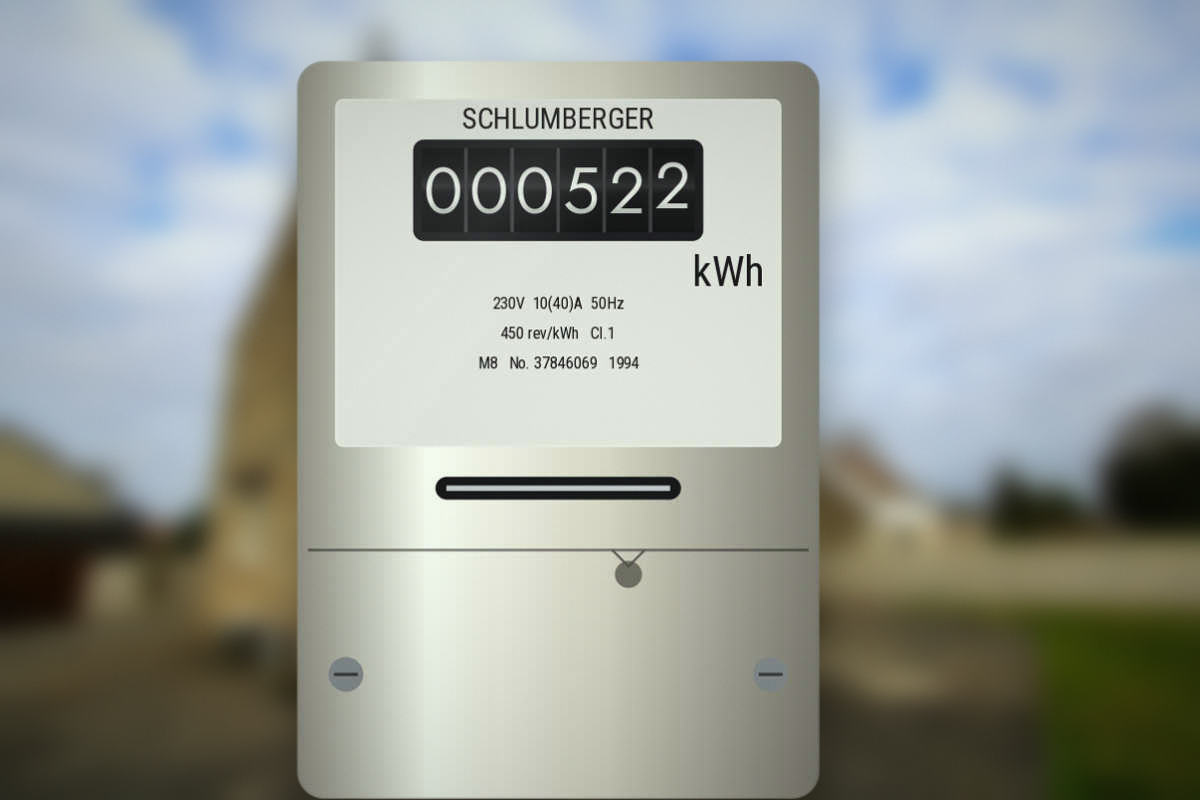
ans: 522; kWh
